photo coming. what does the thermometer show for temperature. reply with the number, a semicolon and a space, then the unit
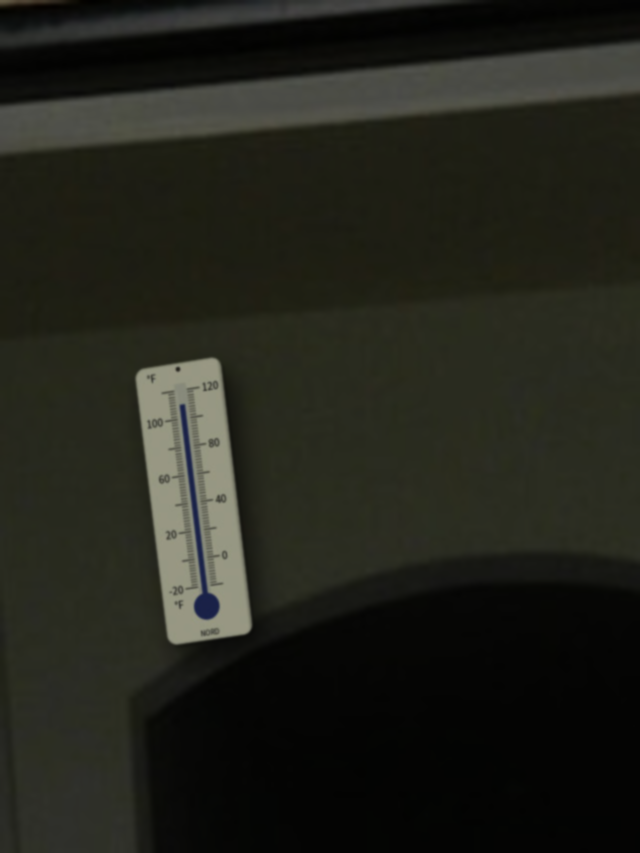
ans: 110; °F
